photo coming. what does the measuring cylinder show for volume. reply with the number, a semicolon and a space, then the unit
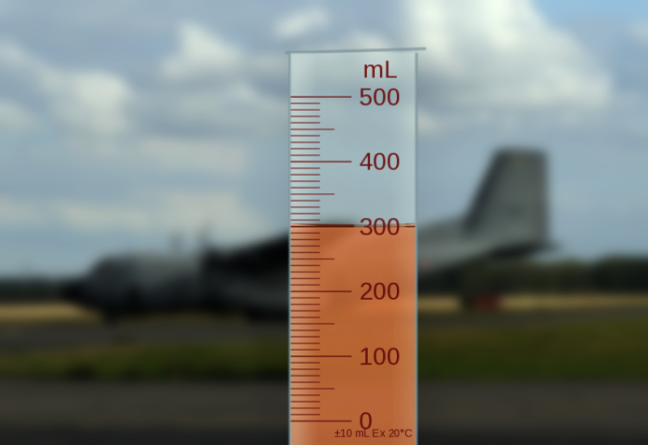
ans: 300; mL
